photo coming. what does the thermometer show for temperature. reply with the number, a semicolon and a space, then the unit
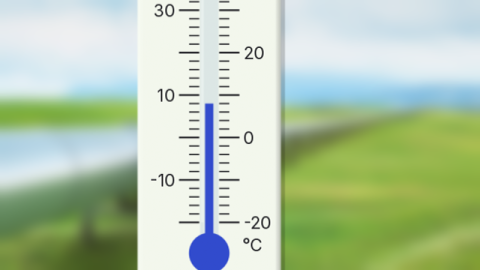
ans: 8; °C
